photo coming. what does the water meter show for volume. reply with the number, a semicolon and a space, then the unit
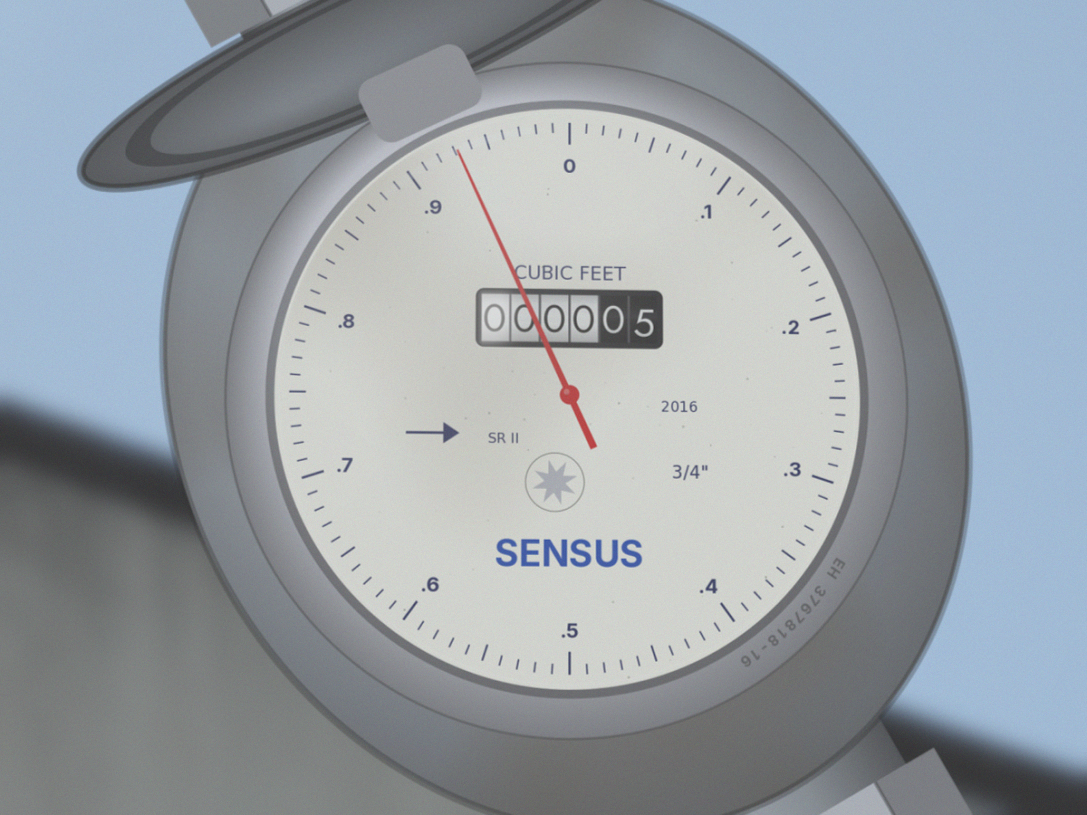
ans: 4.93; ft³
